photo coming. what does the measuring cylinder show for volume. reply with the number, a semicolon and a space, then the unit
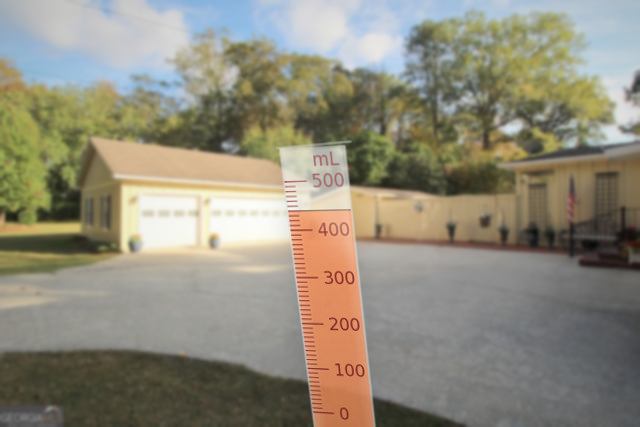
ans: 440; mL
